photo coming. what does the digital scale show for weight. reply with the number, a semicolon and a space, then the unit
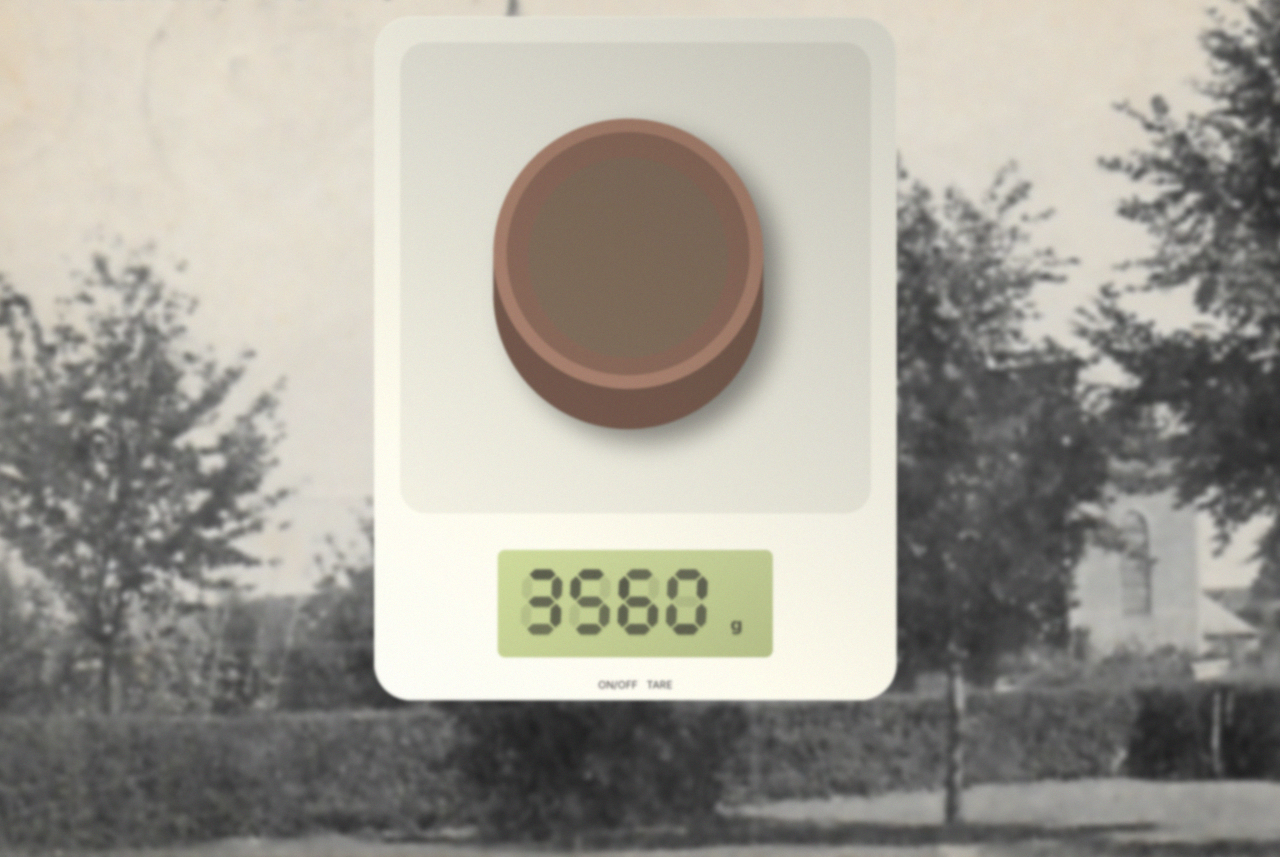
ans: 3560; g
